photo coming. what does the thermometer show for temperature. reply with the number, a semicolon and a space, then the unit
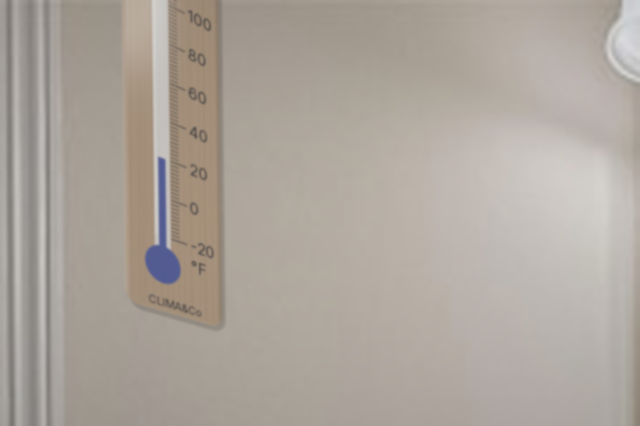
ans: 20; °F
